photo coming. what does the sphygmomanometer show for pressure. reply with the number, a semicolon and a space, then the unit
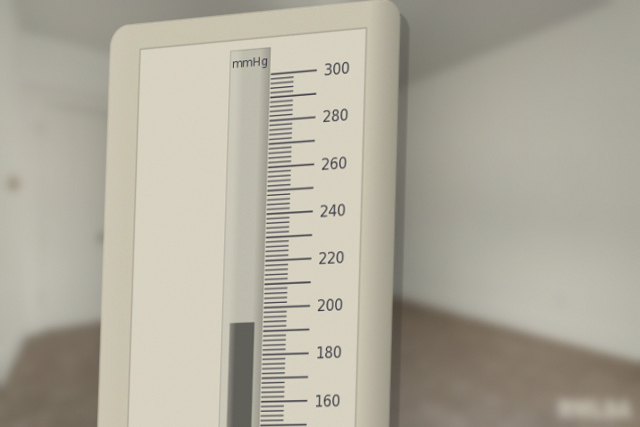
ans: 194; mmHg
